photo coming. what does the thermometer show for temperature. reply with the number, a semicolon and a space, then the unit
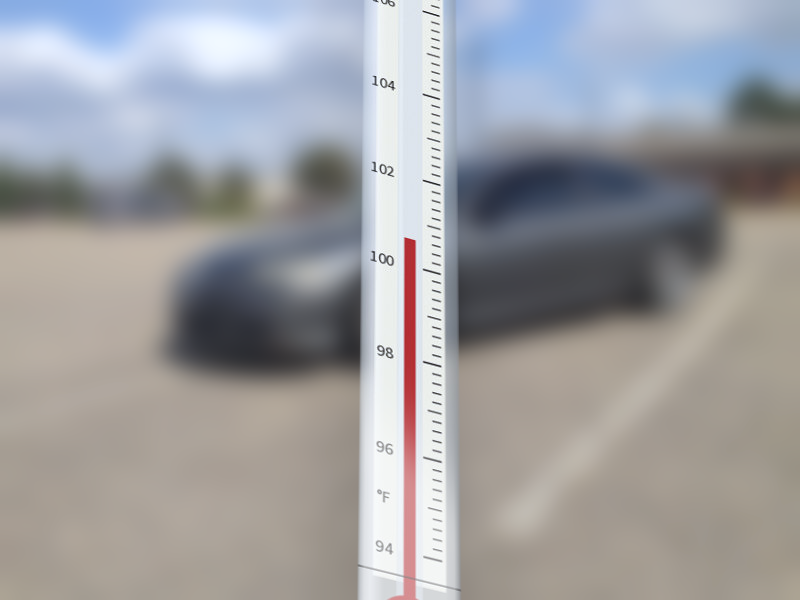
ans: 100.6; °F
